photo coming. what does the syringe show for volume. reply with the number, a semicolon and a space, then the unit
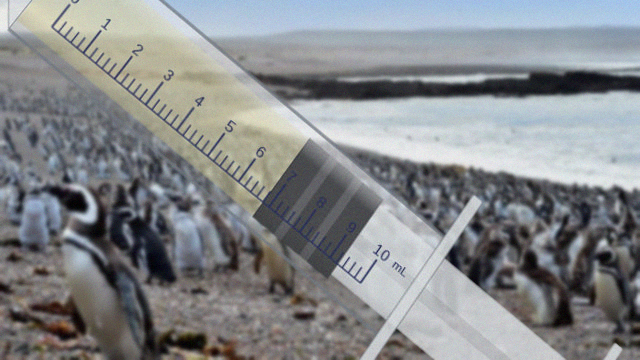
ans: 6.8; mL
